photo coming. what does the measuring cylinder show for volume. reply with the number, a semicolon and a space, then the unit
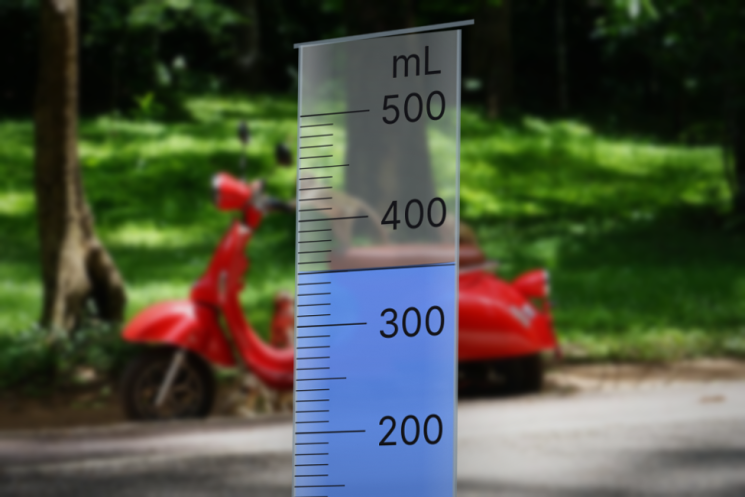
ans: 350; mL
